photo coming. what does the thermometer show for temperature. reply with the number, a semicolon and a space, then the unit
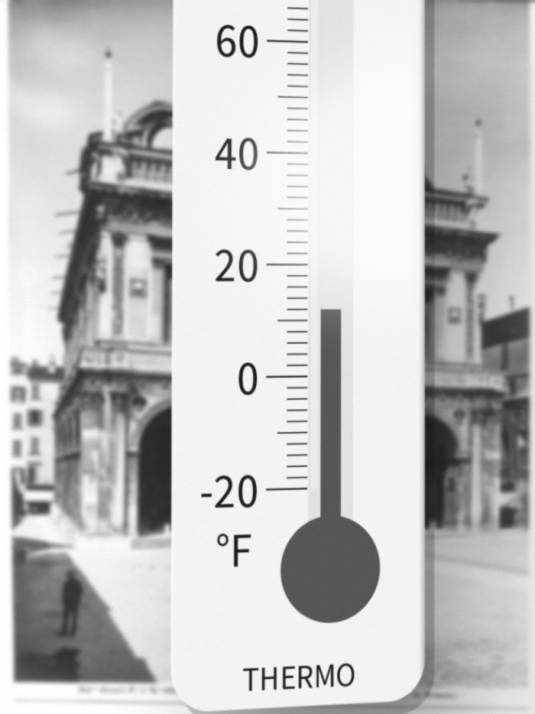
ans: 12; °F
